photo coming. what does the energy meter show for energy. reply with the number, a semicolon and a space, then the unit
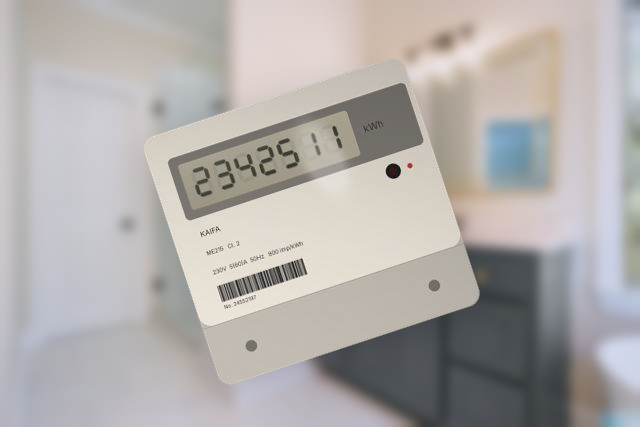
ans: 2342511; kWh
